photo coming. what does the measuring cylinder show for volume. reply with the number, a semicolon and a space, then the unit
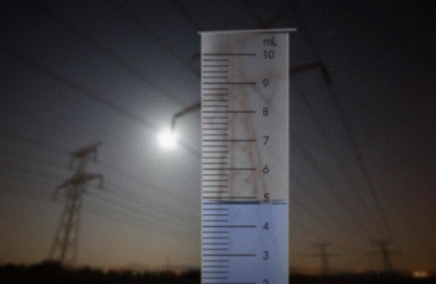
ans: 4.8; mL
